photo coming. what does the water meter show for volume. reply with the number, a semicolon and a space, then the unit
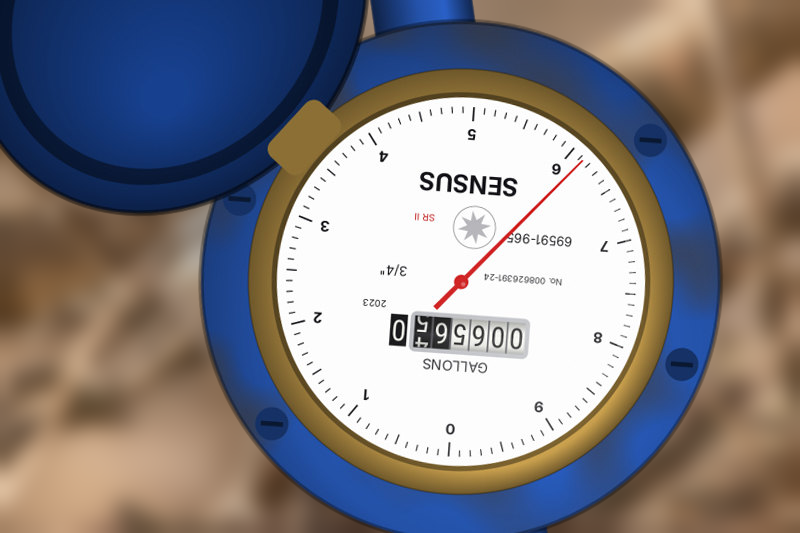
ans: 65646.1; gal
